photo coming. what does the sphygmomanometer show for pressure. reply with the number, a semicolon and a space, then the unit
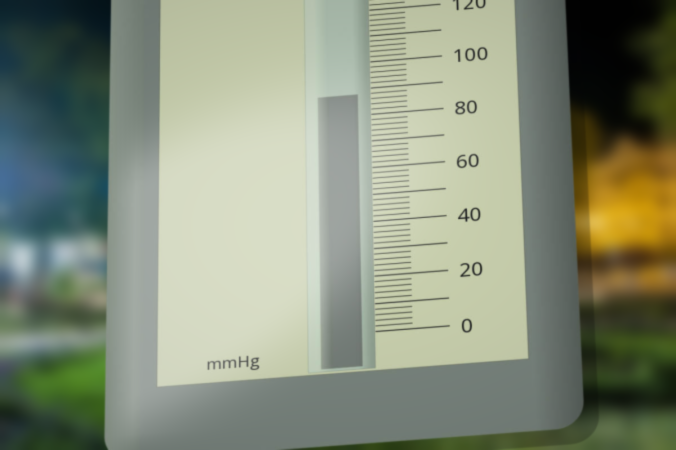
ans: 88; mmHg
